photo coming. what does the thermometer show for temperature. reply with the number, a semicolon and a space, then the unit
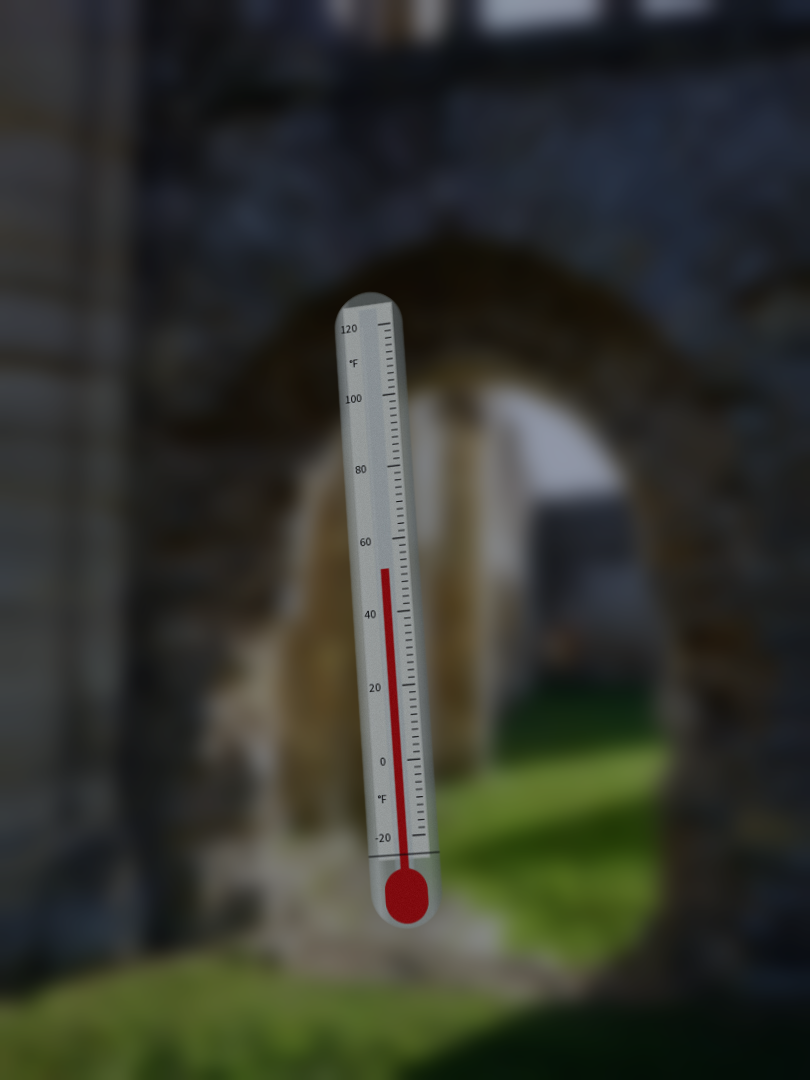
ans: 52; °F
